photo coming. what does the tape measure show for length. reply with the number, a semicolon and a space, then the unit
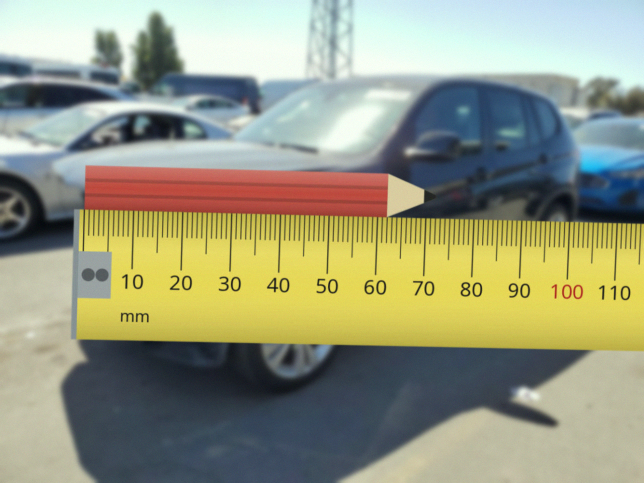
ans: 72; mm
